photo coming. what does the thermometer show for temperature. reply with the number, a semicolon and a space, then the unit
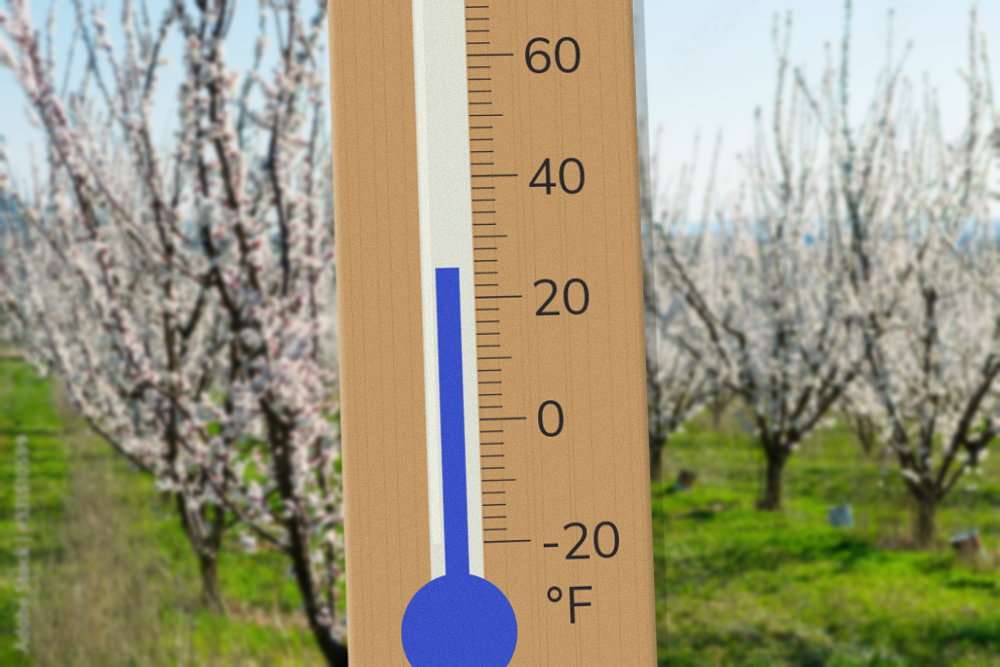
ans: 25; °F
